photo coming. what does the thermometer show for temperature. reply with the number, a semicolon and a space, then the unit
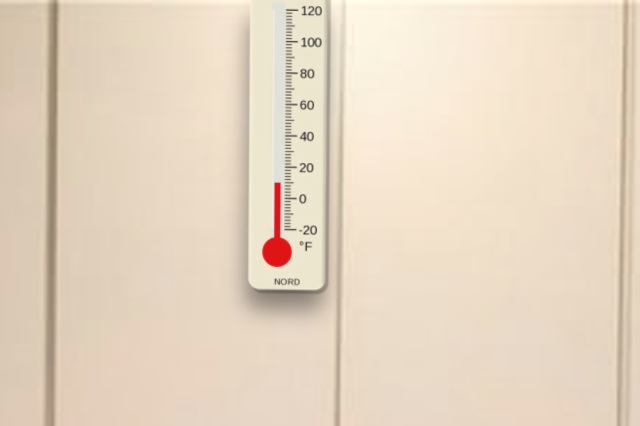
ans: 10; °F
